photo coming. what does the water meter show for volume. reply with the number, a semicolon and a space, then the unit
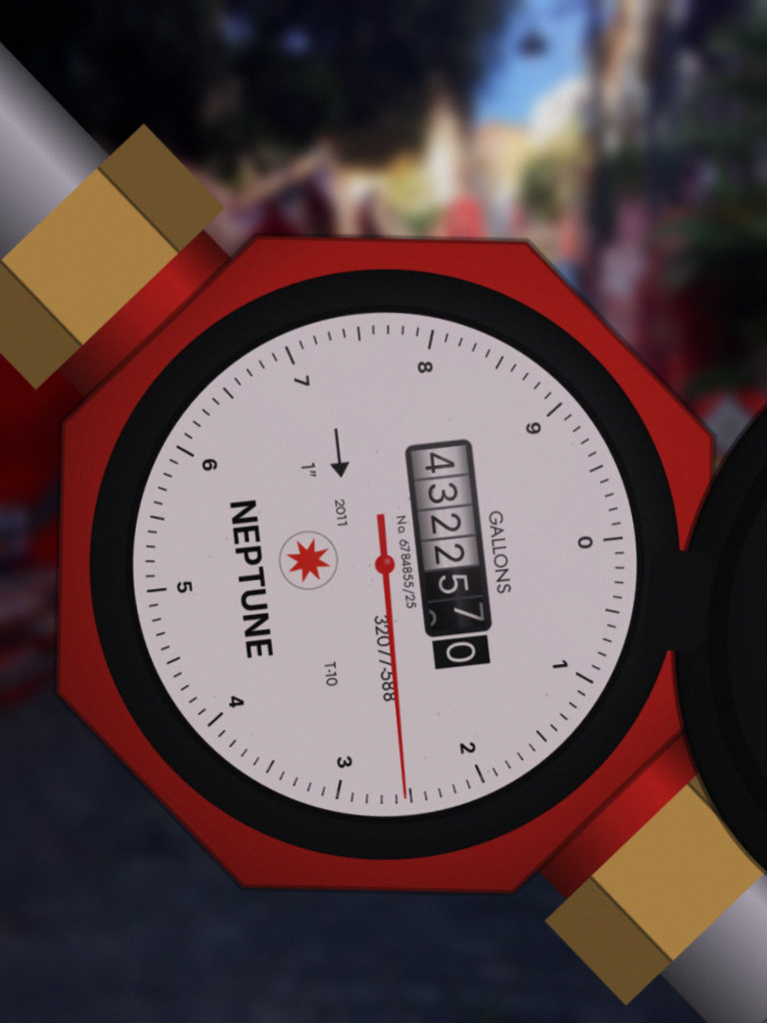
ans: 4322572.5; gal
